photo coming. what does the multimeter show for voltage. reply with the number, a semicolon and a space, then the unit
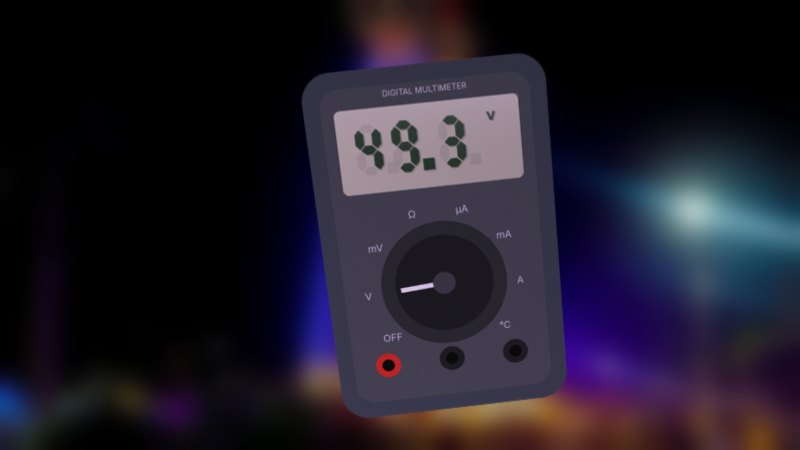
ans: 49.3; V
